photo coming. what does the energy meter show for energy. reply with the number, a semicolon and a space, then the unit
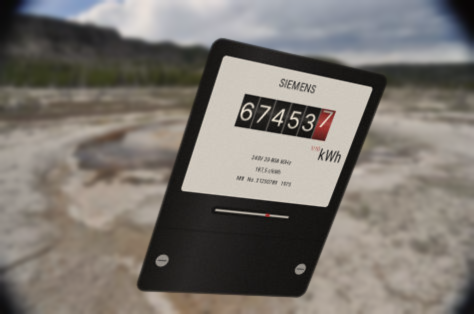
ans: 67453.7; kWh
